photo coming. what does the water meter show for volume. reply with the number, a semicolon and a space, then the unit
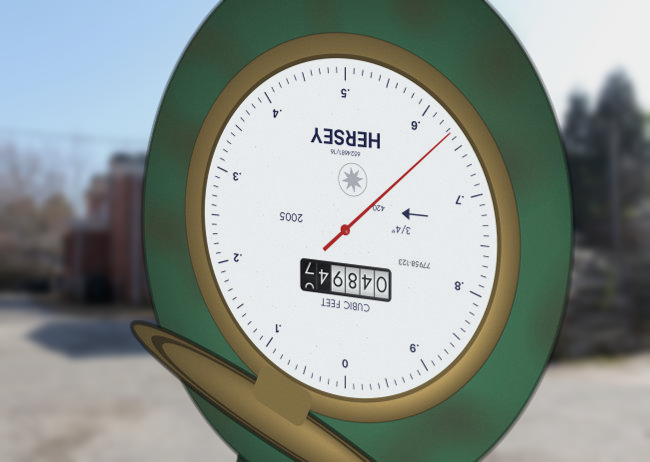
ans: 48946.63; ft³
